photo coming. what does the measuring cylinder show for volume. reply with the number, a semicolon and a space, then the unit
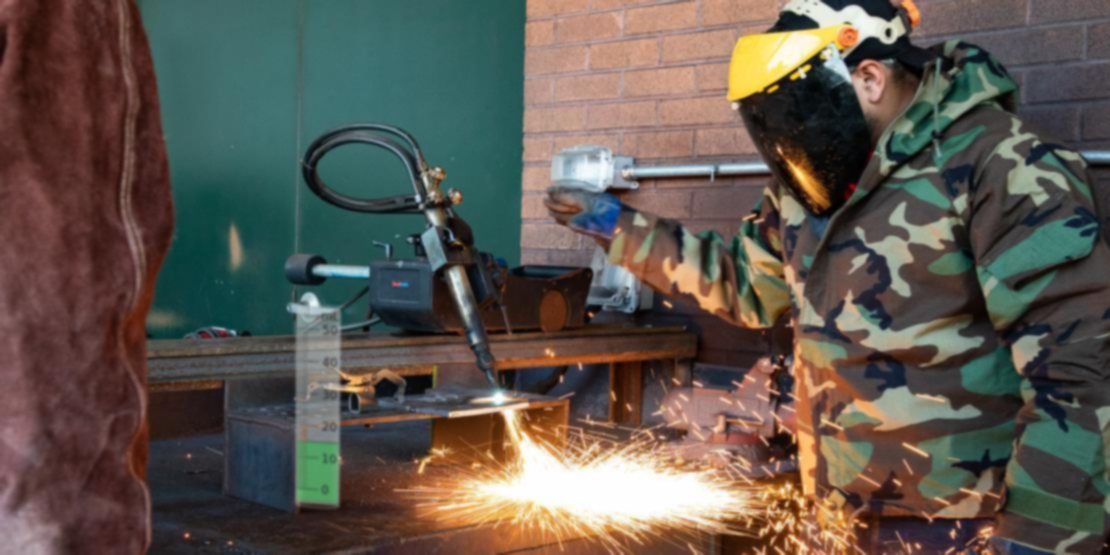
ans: 15; mL
